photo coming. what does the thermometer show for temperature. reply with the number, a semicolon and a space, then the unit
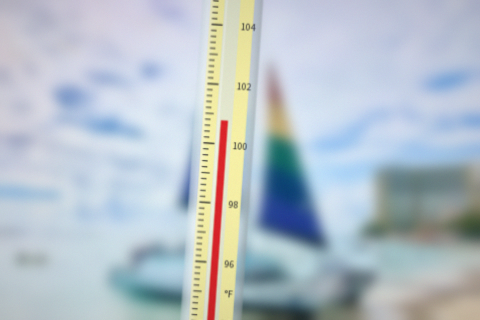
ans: 100.8; °F
